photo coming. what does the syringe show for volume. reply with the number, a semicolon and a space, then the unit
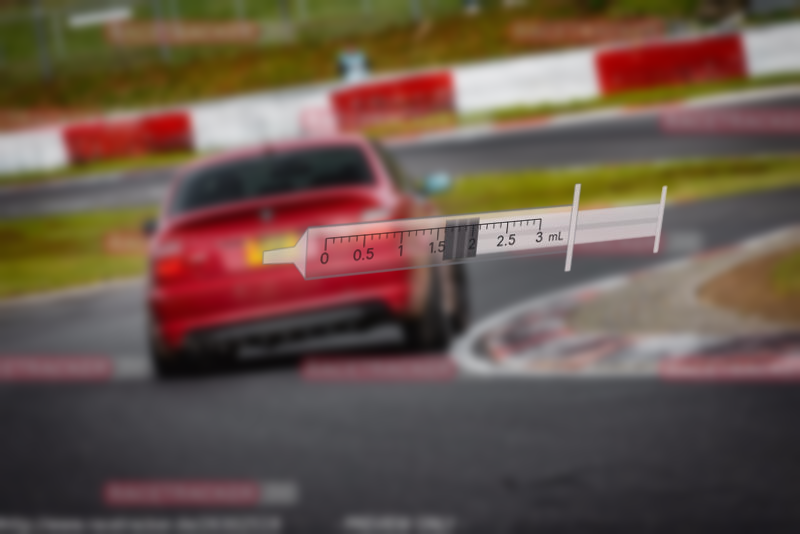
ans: 1.6; mL
